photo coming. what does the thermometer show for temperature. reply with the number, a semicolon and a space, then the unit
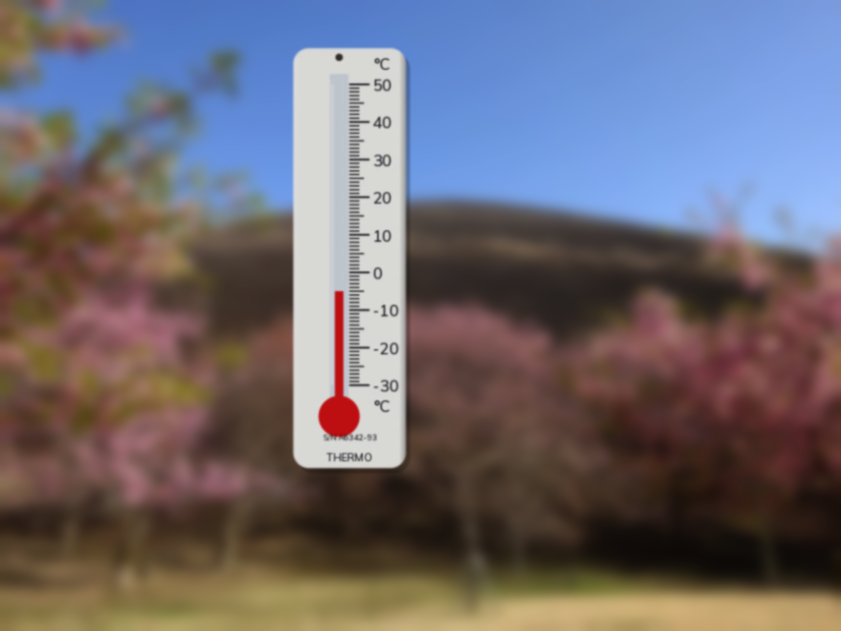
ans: -5; °C
